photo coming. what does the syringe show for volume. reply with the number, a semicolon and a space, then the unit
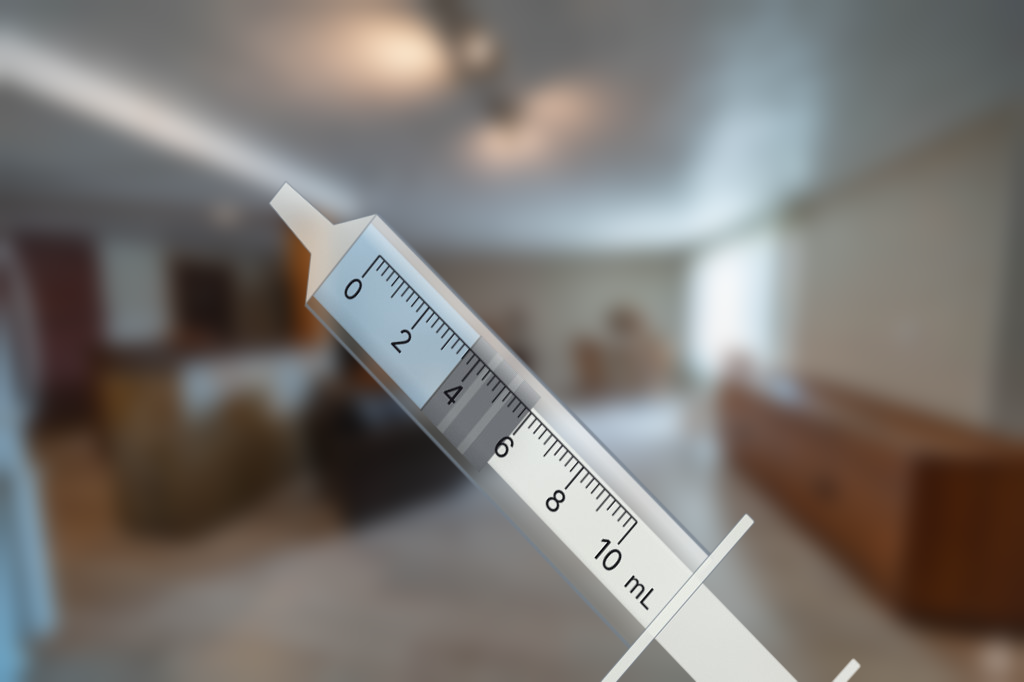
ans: 3.6; mL
